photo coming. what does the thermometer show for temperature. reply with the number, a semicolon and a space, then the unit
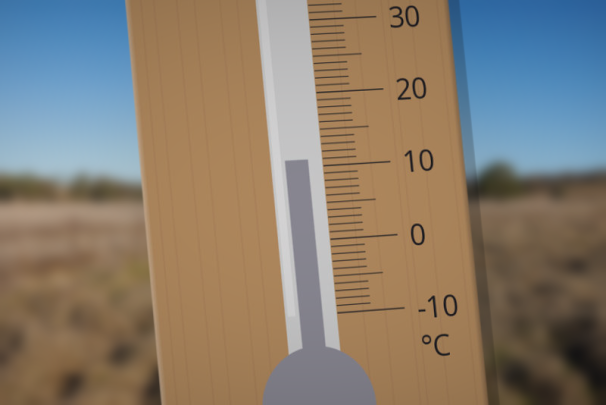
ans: 11; °C
